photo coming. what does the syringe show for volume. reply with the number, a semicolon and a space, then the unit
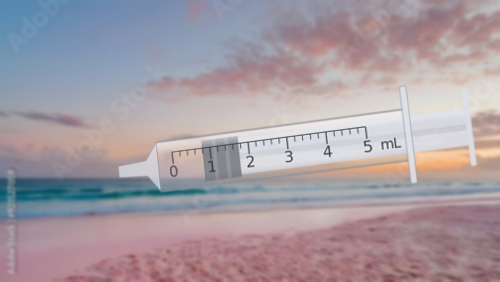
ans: 0.8; mL
